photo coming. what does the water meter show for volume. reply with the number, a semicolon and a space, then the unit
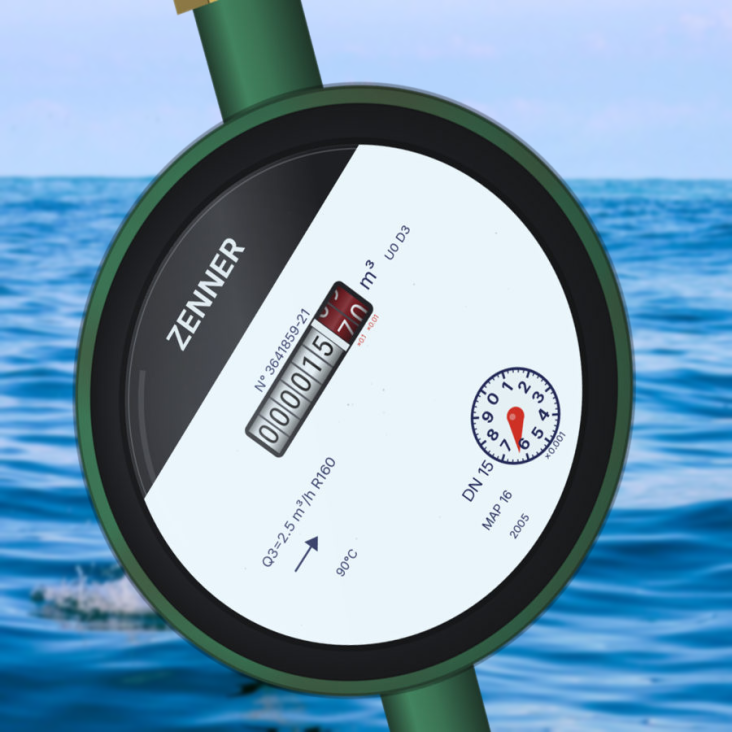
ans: 15.696; m³
